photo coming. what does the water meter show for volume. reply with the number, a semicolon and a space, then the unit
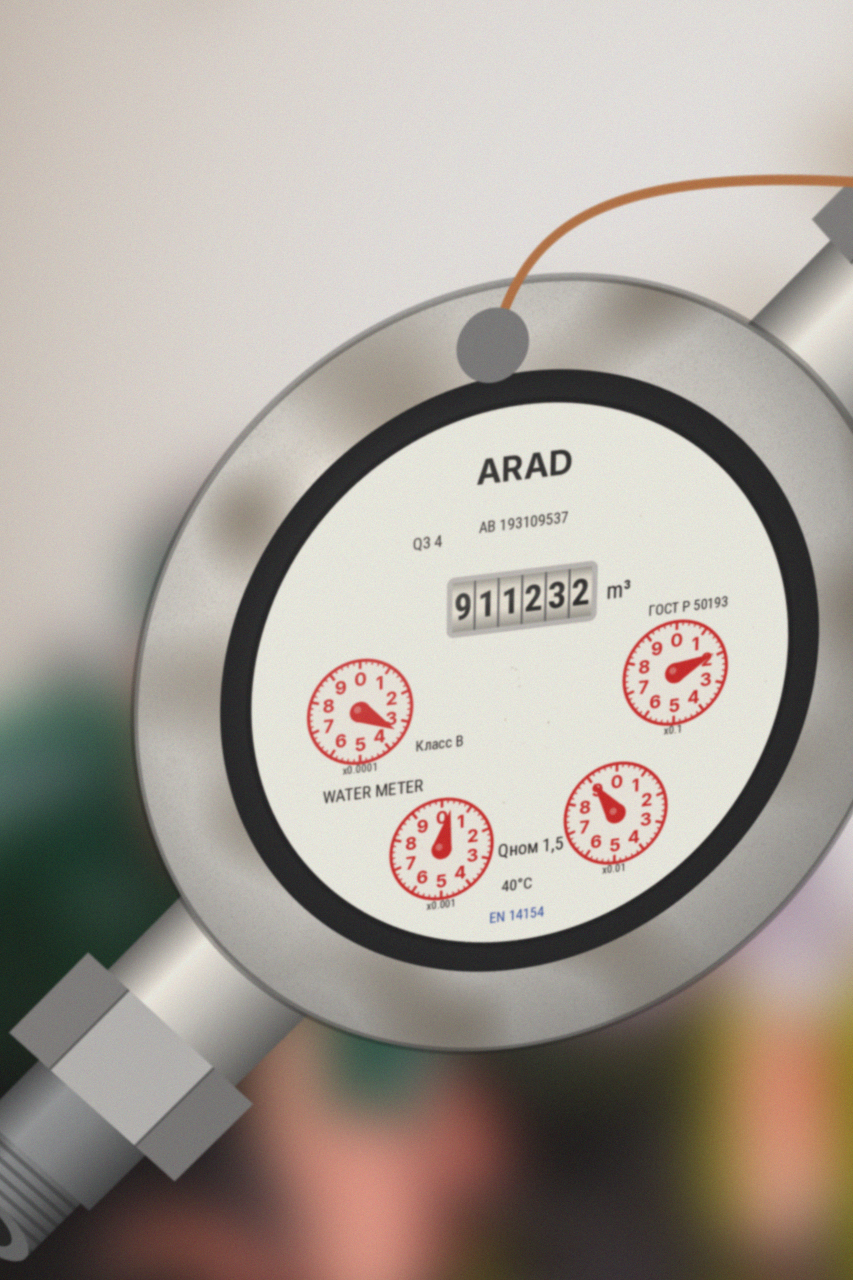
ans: 911232.1903; m³
